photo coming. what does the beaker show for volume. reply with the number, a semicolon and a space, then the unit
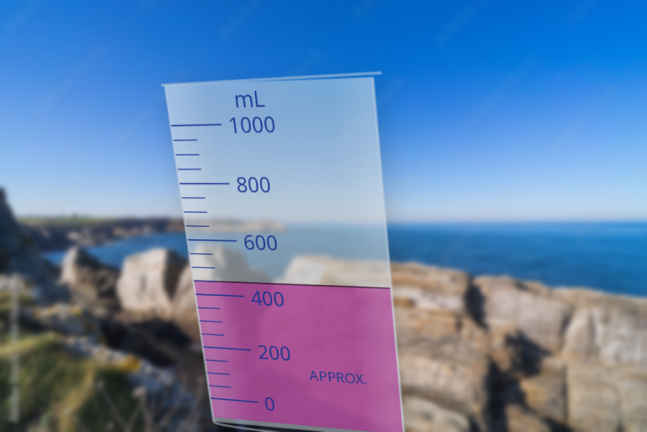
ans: 450; mL
